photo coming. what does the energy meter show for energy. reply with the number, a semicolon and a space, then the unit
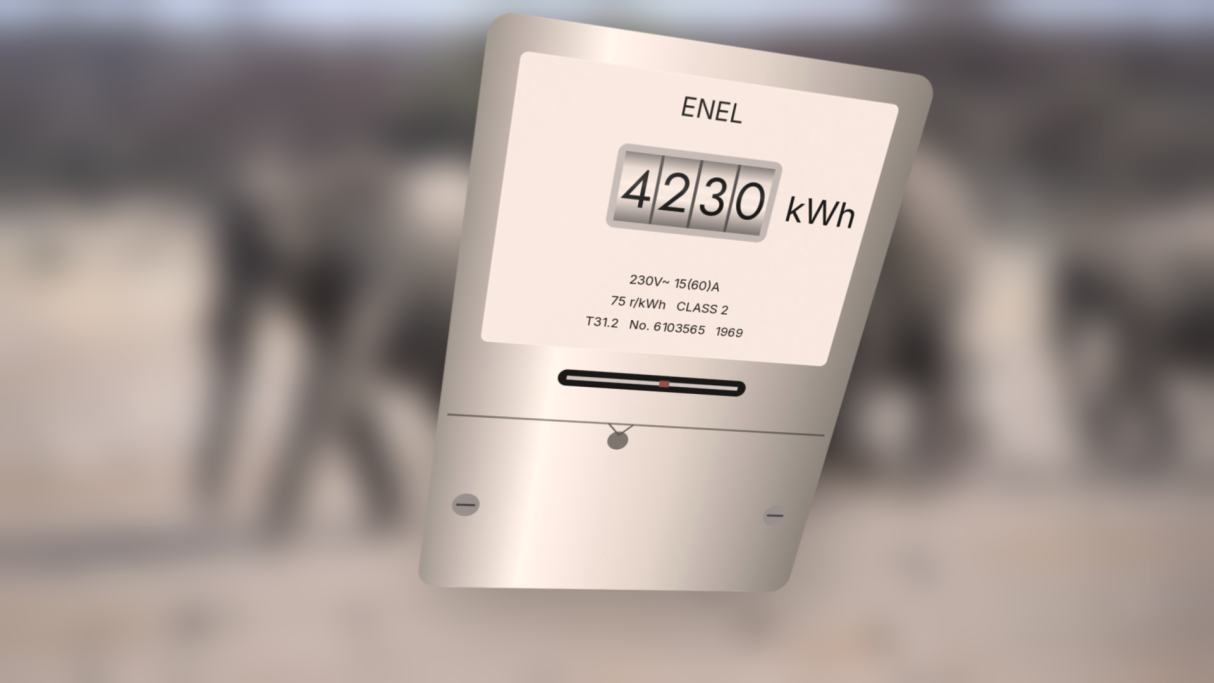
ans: 4230; kWh
